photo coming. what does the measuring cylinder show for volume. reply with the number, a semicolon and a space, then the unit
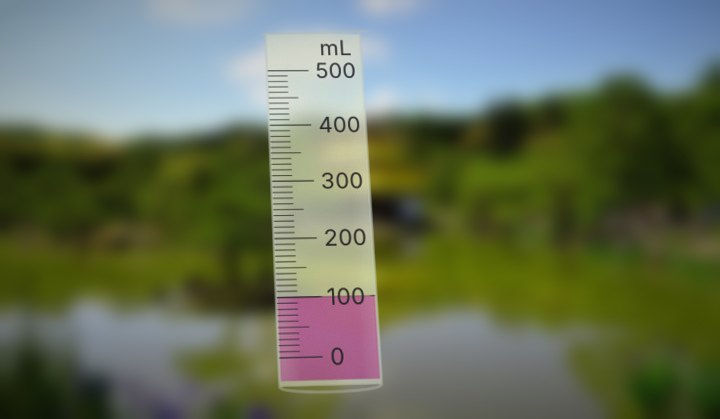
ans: 100; mL
